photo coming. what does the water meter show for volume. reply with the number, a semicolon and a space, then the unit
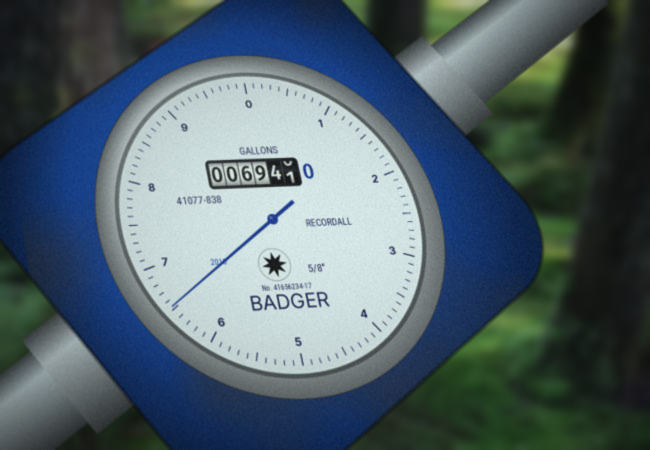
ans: 69406.5; gal
